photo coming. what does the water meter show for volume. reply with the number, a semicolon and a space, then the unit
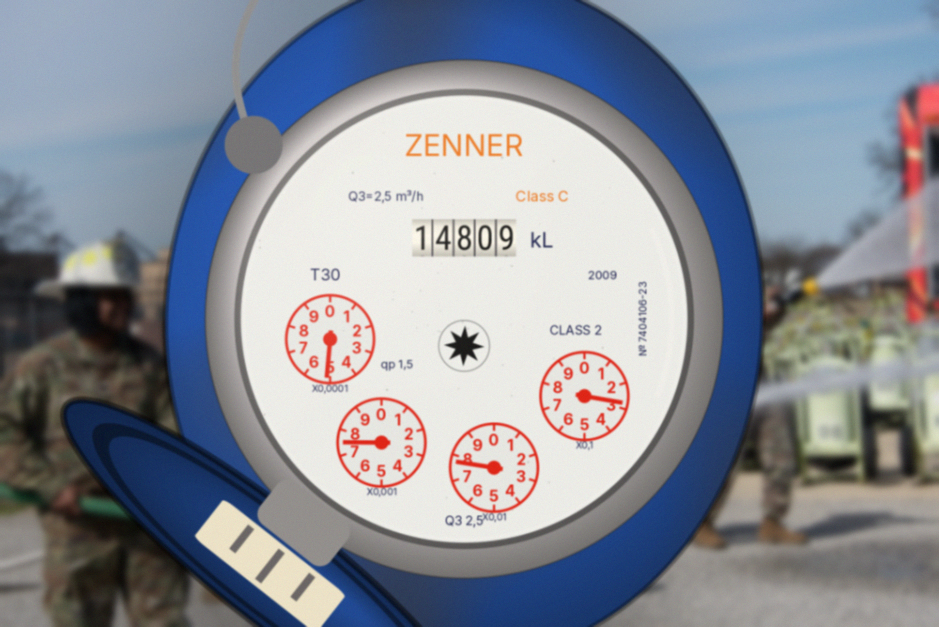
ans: 14809.2775; kL
